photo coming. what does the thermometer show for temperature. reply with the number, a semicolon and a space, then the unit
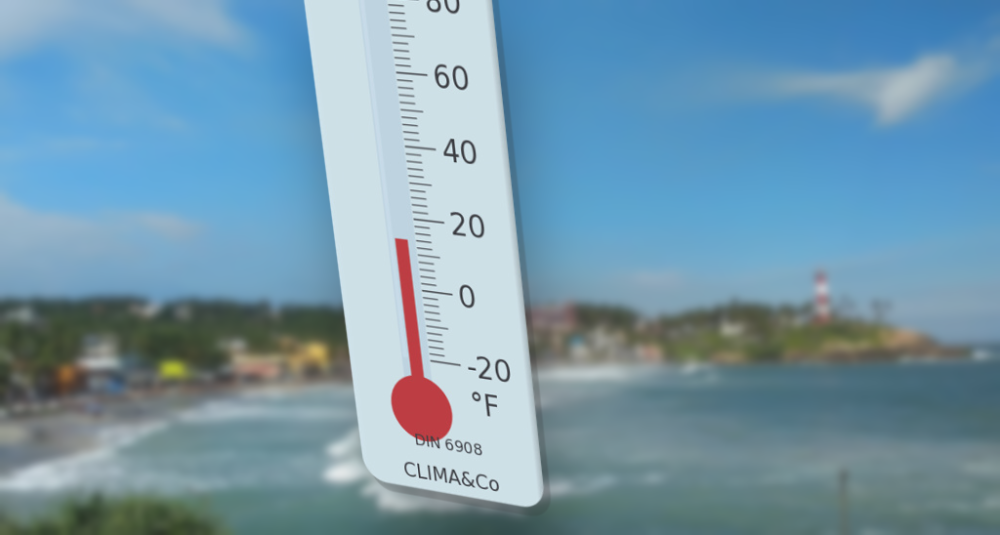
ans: 14; °F
